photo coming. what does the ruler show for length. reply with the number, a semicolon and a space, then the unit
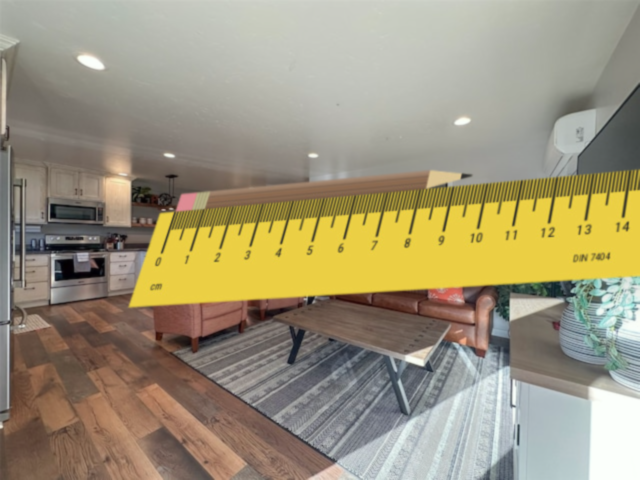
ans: 9.5; cm
